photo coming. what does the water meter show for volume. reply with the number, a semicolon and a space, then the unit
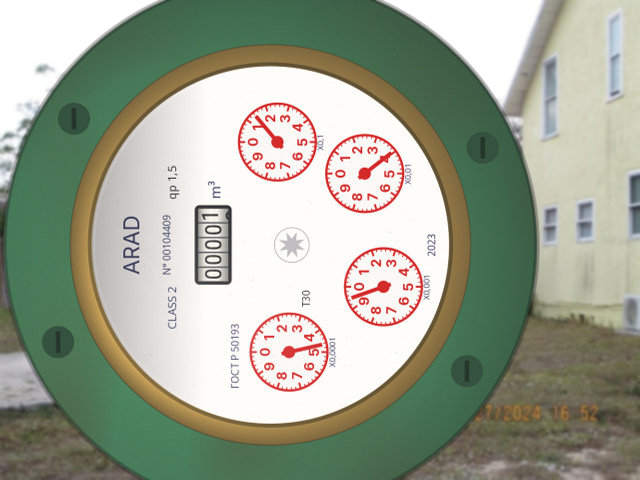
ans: 1.1394; m³
